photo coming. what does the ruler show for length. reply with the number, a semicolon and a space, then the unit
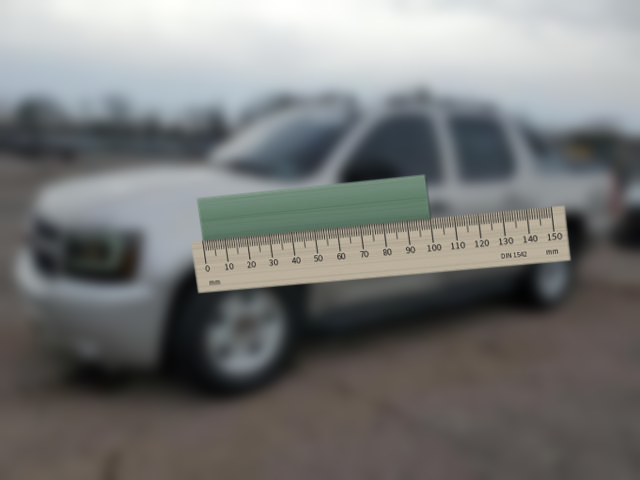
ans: 100; mm
